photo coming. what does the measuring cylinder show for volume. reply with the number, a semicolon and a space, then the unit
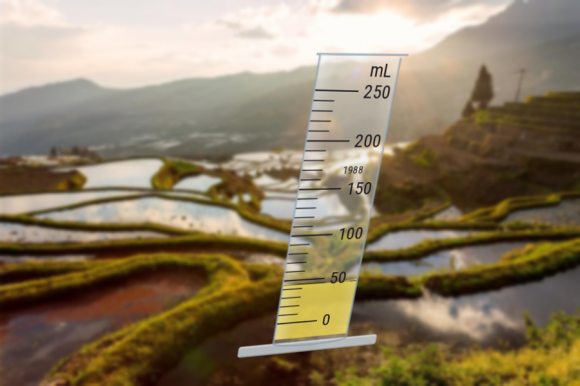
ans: 45; mL
